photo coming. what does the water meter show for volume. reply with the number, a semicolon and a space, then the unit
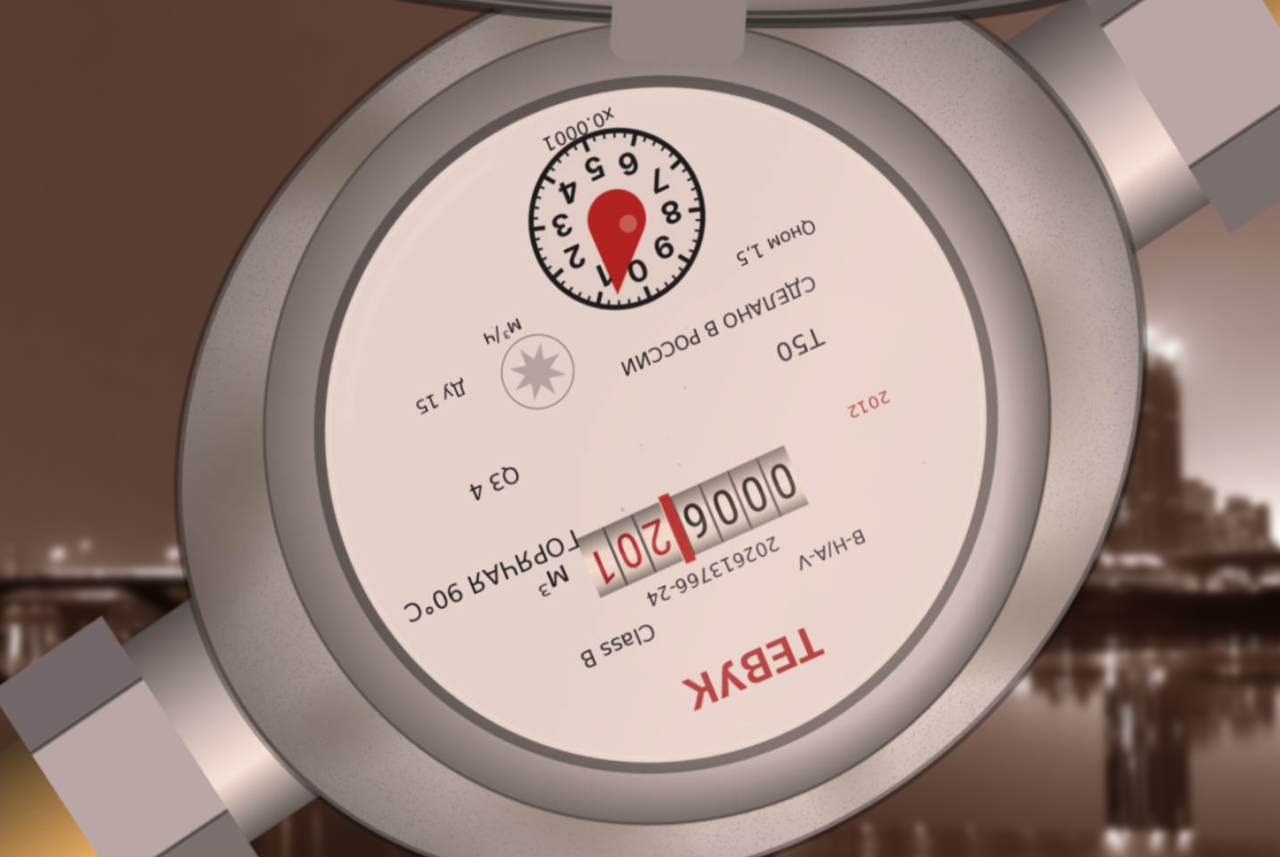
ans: 6.2010; m³
